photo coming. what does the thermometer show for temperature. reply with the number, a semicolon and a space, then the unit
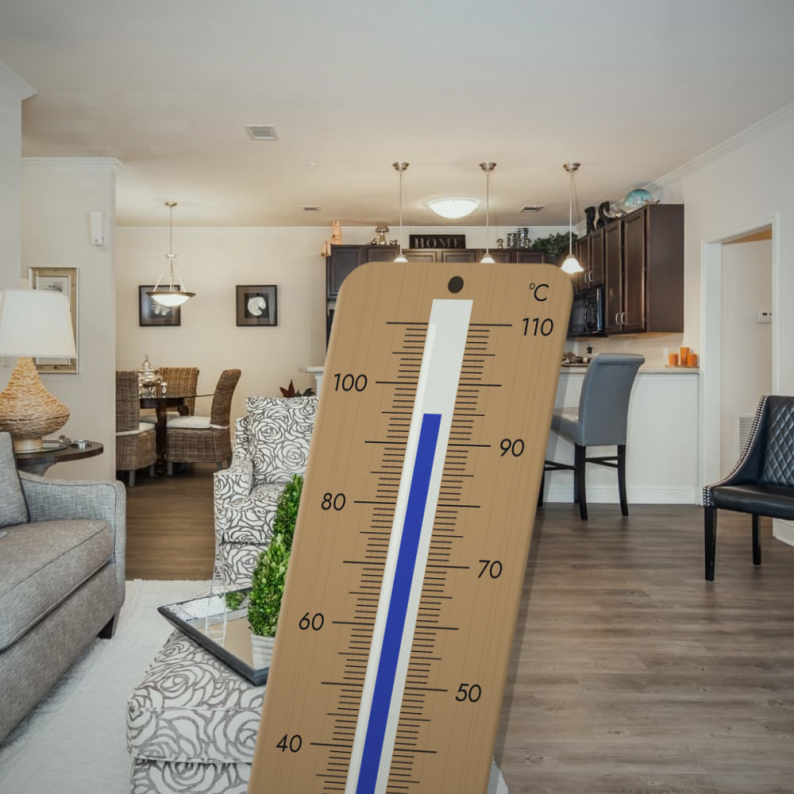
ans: 95; °C
